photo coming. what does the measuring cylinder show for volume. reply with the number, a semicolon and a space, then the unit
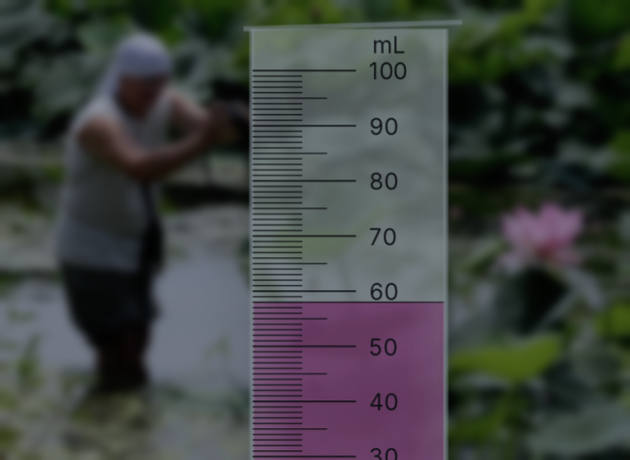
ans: 58; mL
